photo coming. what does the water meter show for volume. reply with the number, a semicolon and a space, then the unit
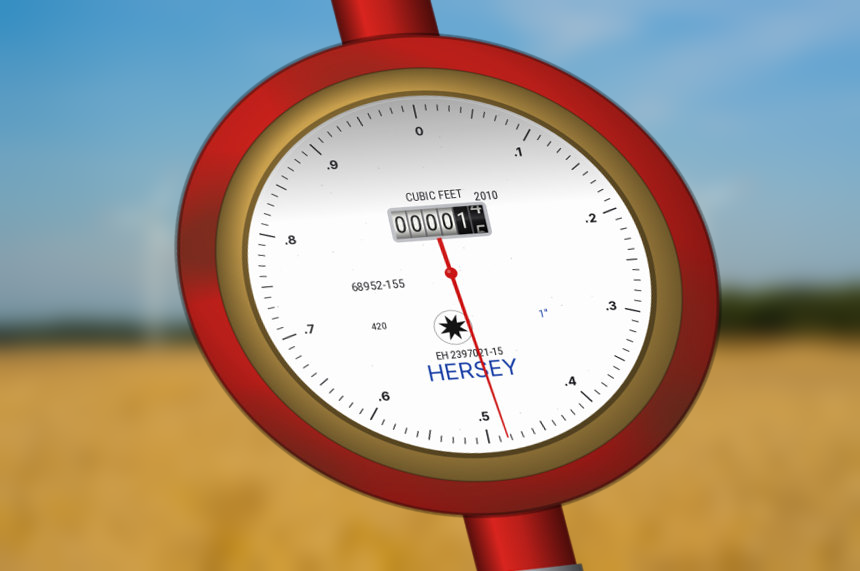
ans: 14.48; ft³
